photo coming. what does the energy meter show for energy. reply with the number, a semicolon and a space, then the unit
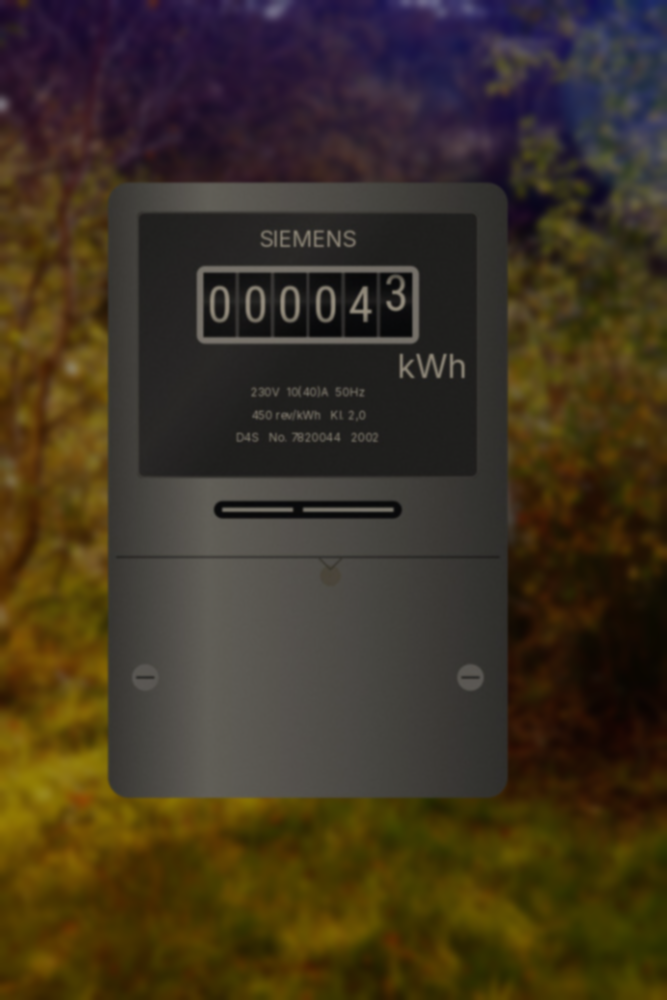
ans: 43; kWh
